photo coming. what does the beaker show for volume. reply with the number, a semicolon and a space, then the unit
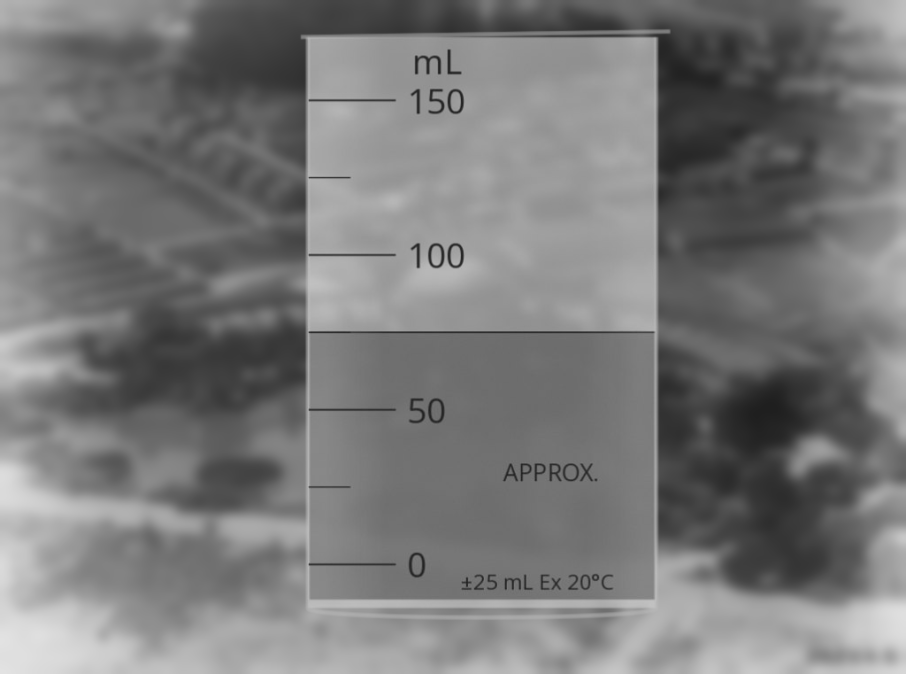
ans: 75; mL
